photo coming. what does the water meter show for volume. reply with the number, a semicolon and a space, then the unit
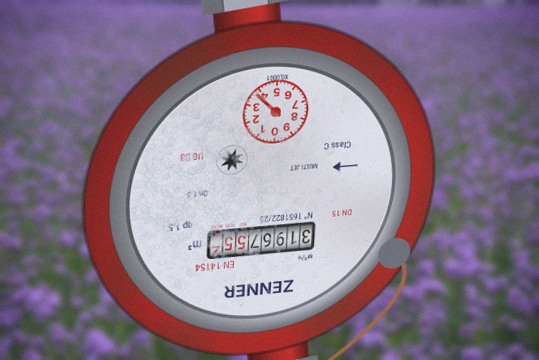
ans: 31967.5523; m³
